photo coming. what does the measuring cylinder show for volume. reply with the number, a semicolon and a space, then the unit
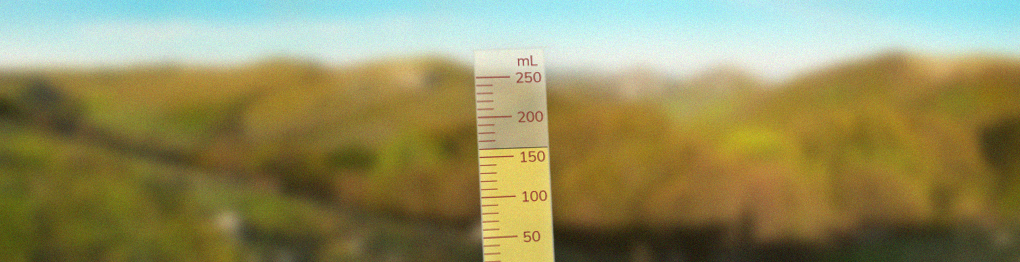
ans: 160; mL
